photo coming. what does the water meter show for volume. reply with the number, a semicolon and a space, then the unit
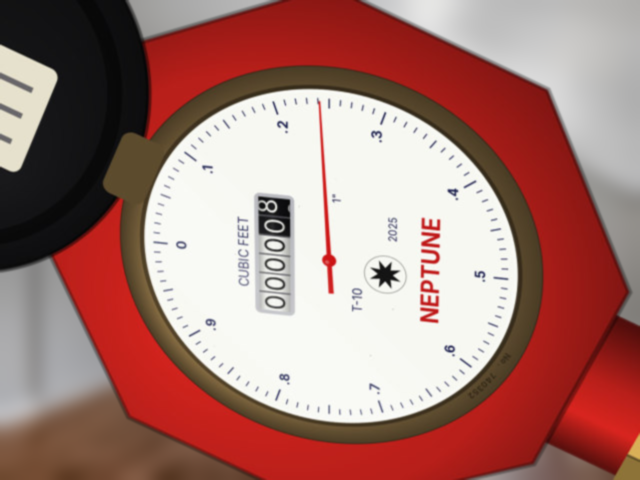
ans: 8.24; ft³
